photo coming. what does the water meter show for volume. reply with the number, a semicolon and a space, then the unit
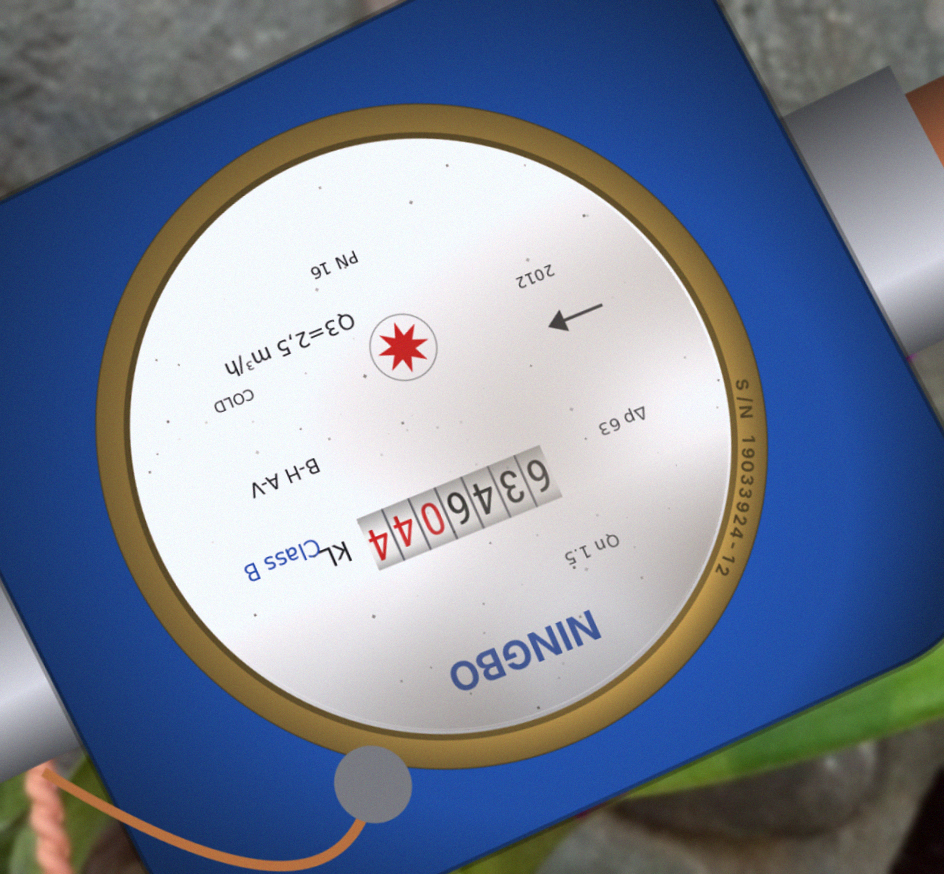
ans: 6346.044; kL
